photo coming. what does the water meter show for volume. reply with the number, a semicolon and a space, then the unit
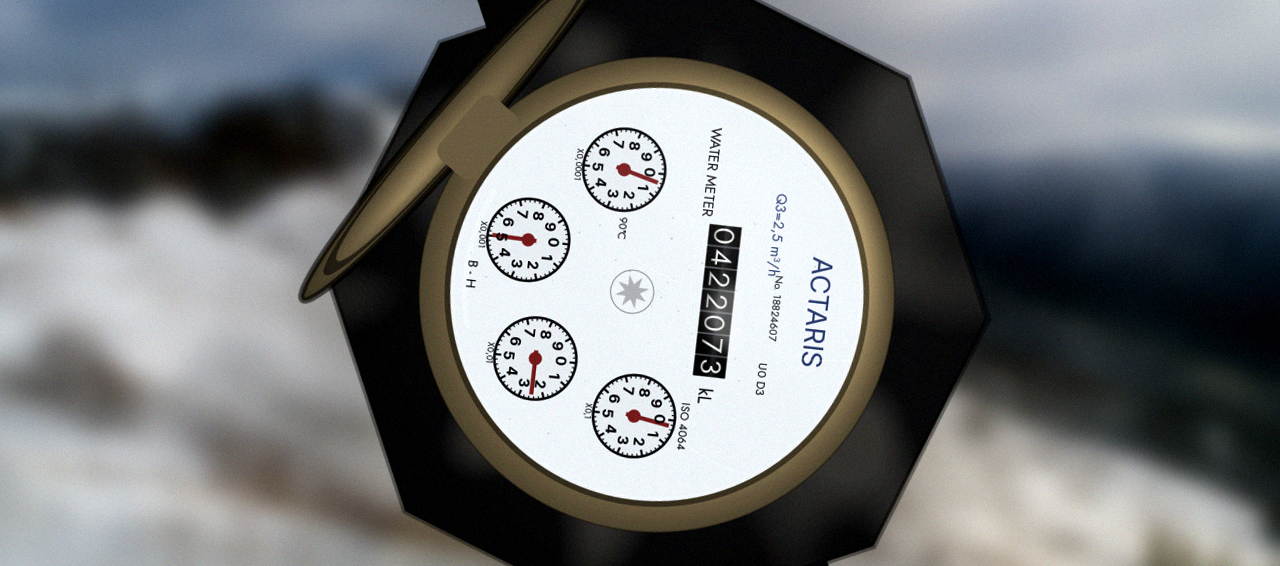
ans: 422073.0250; kL
